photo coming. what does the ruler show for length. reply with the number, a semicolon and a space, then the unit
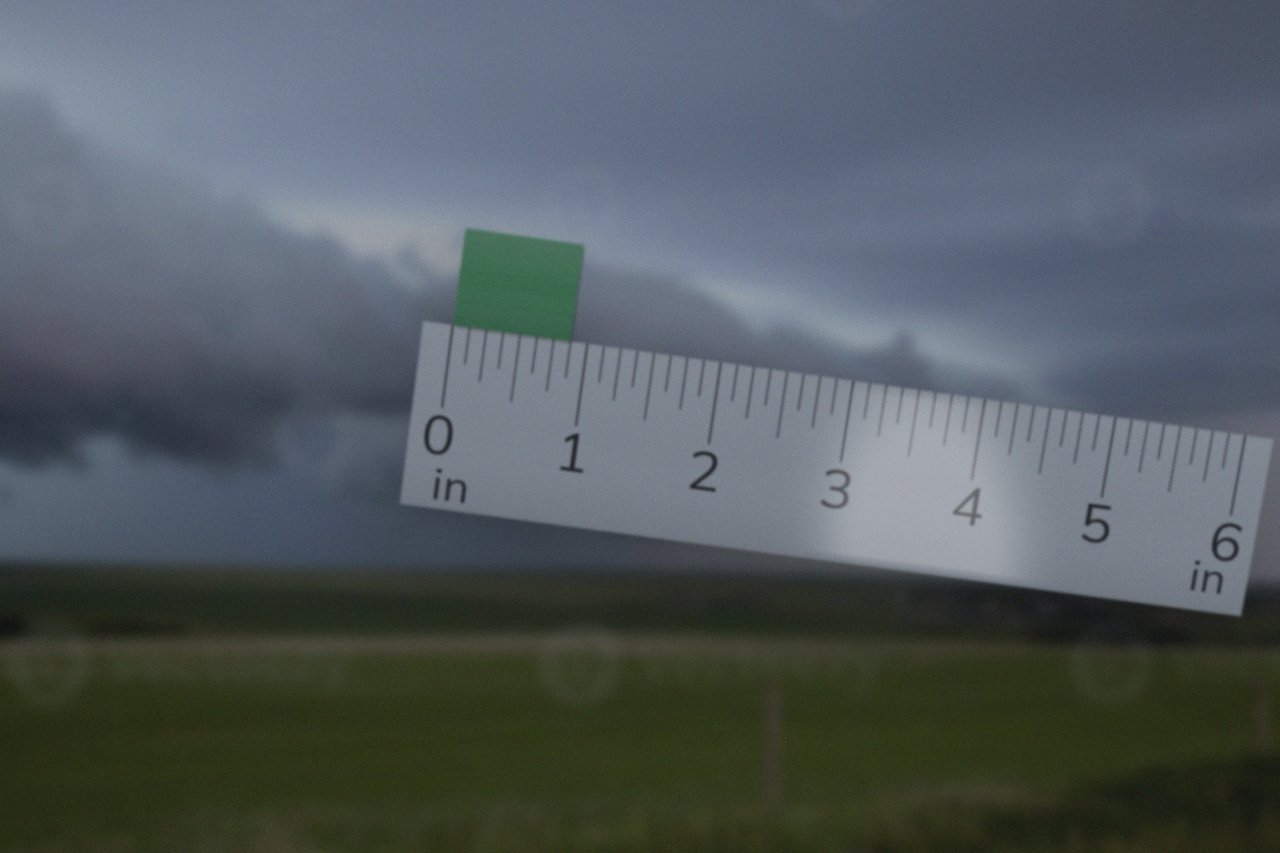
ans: 0.875; in
